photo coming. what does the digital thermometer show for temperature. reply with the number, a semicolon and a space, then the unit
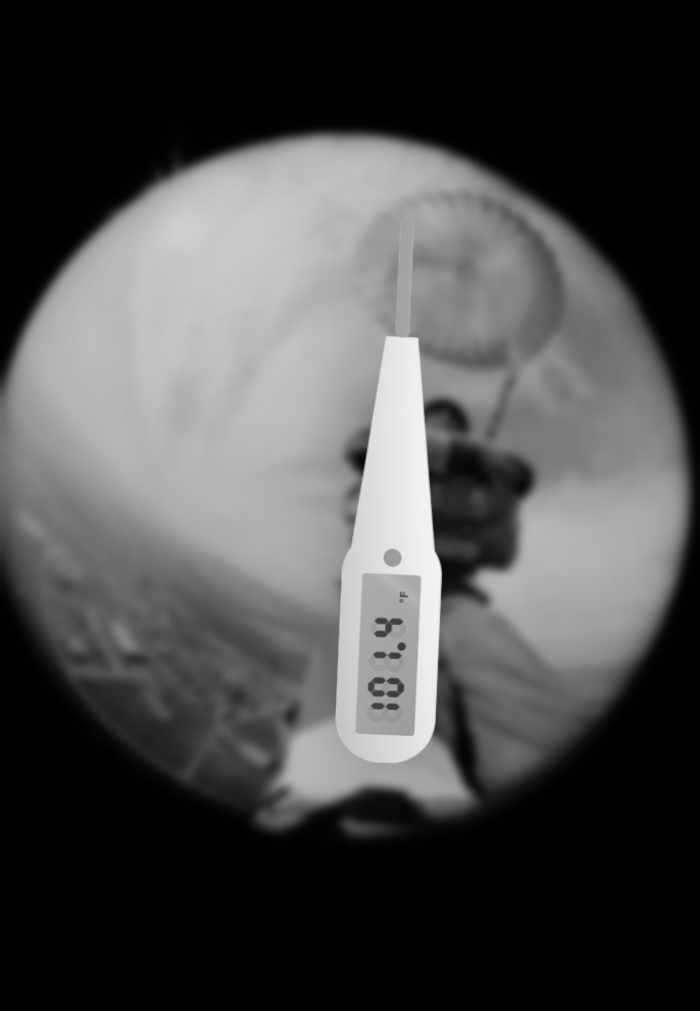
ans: 101.4; °F
